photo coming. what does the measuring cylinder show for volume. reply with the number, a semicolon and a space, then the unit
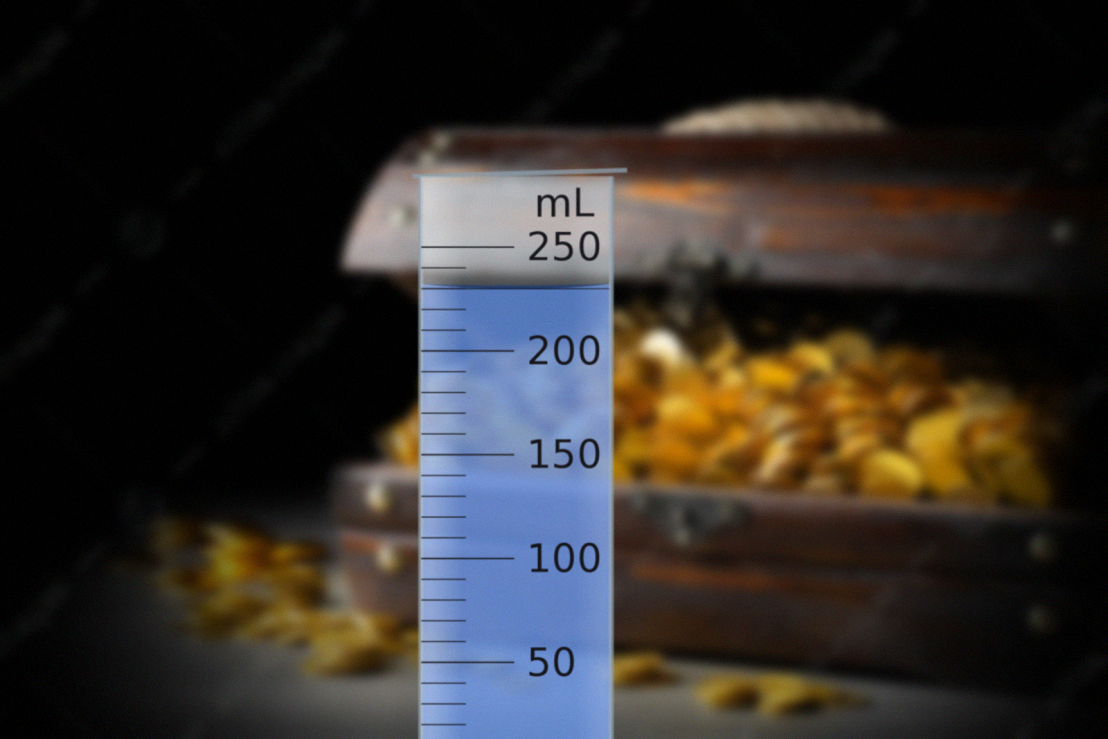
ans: 230; mL
